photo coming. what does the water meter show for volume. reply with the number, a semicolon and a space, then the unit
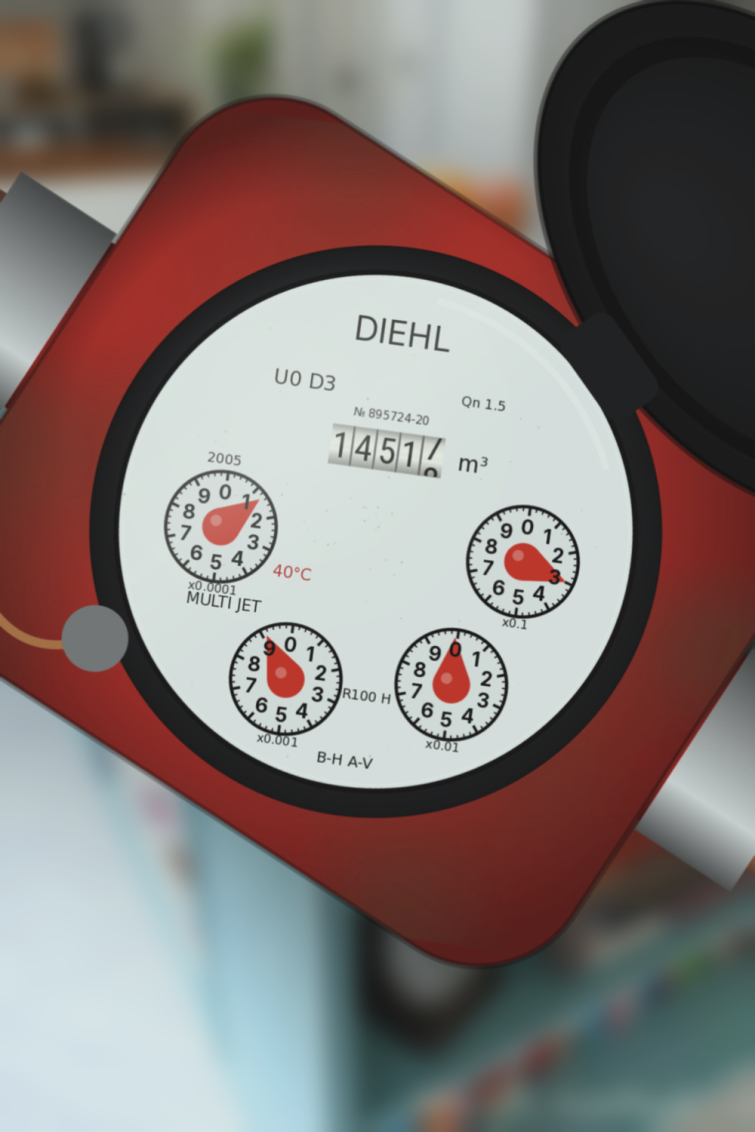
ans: 14517.2991; m³
